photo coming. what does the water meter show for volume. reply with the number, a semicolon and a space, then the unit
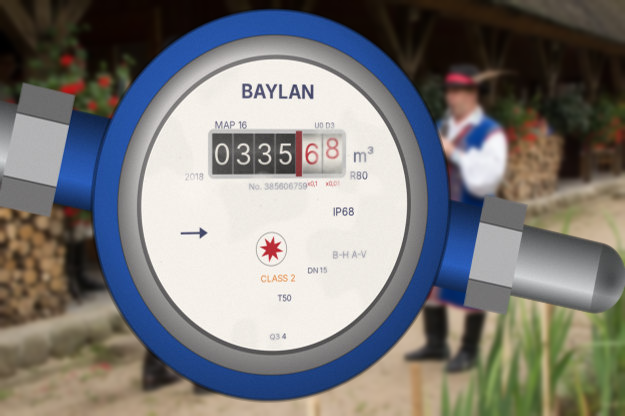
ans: 335.68; m³
